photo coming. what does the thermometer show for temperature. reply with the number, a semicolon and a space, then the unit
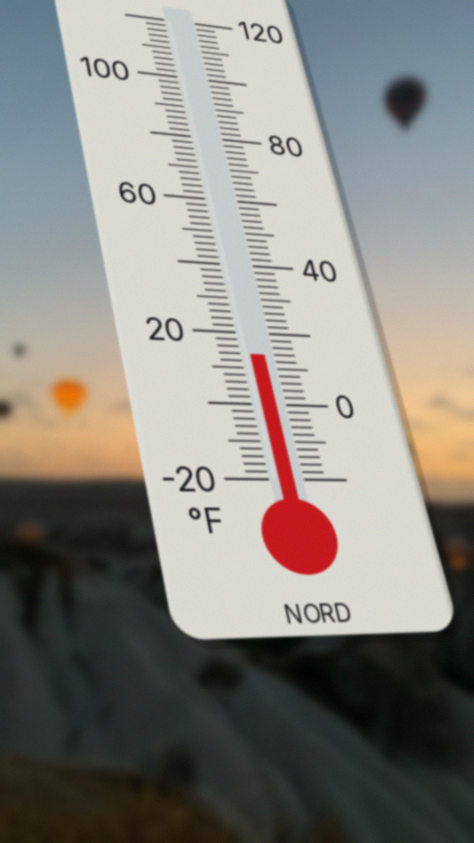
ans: 14; °F
